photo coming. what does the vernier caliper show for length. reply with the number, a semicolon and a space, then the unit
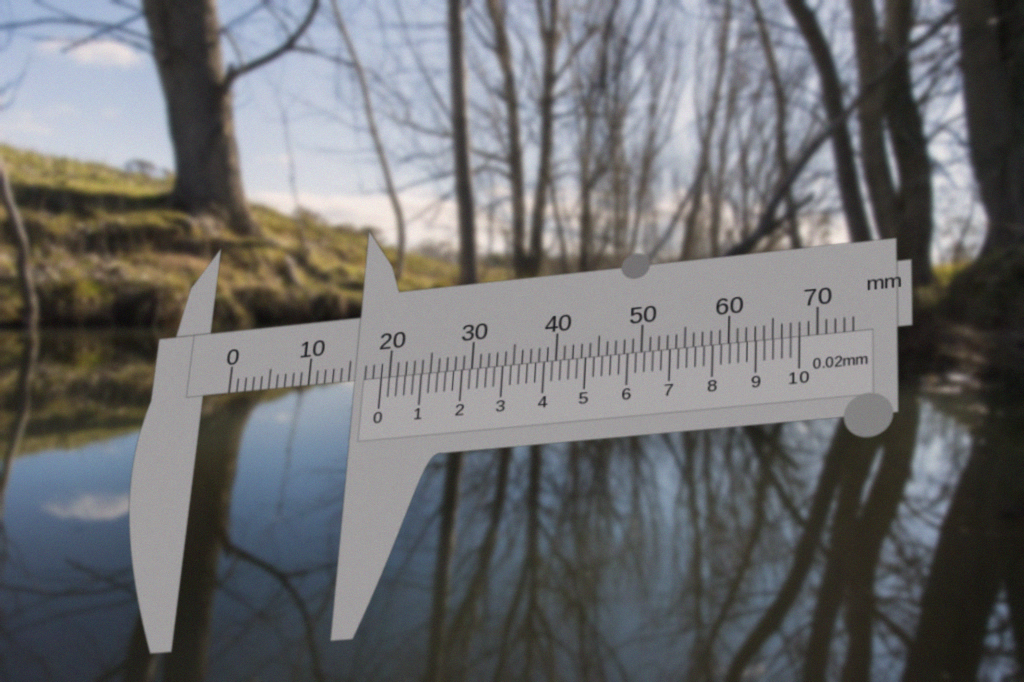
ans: 19.0; mm
